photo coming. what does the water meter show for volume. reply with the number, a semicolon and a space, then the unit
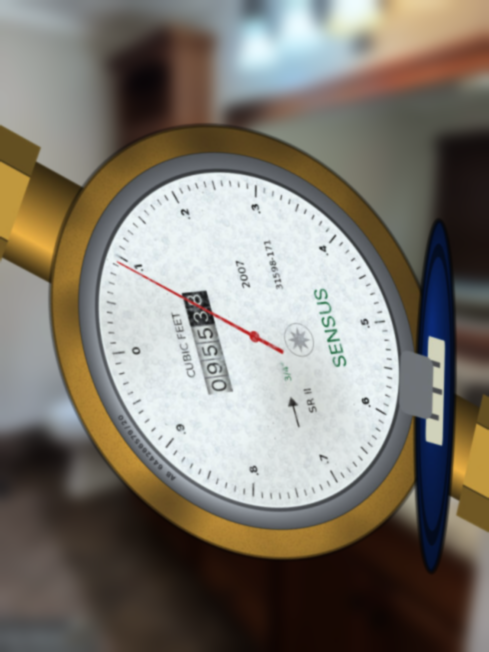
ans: 95538.09; ft³
